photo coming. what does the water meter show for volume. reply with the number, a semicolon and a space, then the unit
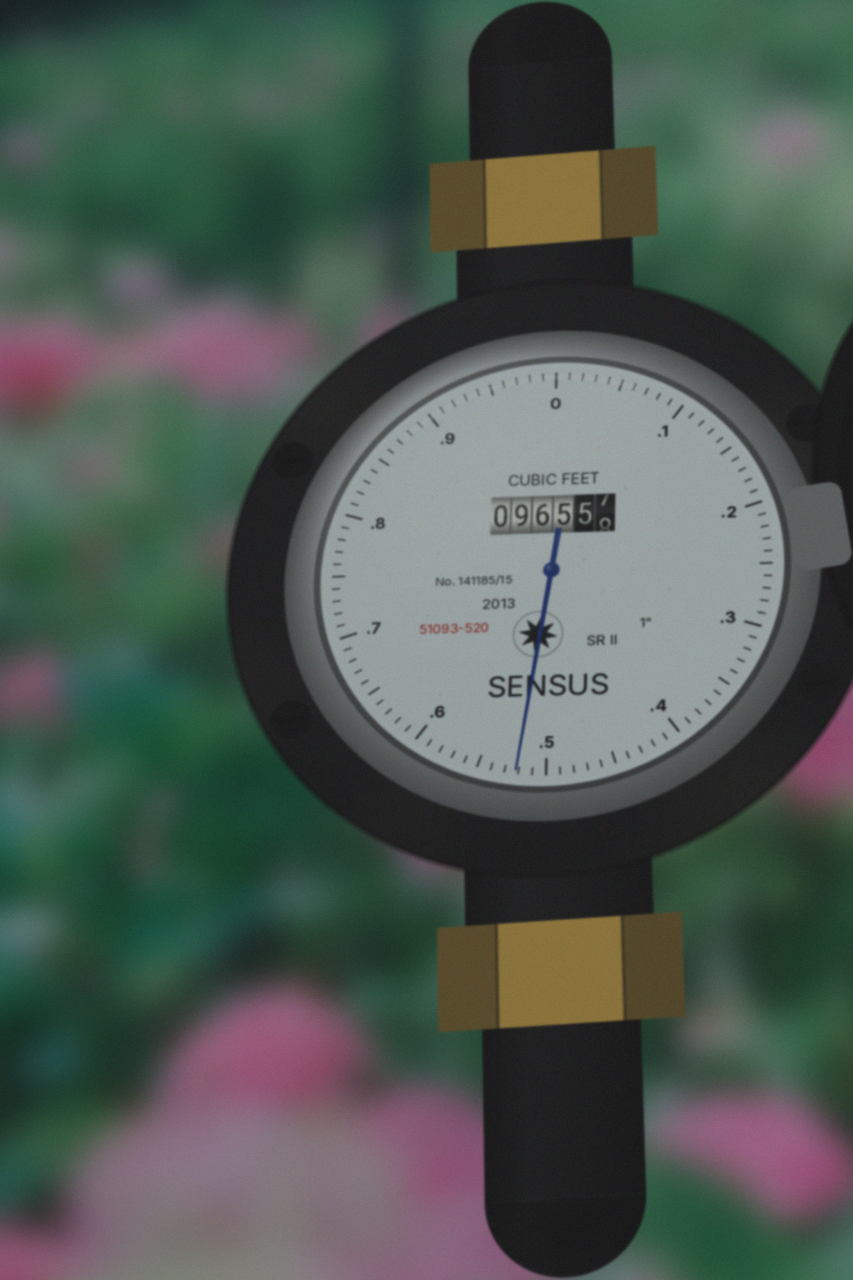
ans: 96557.52; ft³
